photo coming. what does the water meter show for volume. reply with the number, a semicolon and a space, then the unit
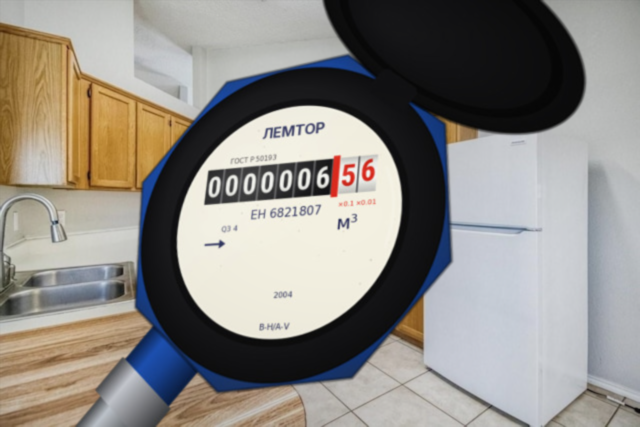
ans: 6.56; m³
